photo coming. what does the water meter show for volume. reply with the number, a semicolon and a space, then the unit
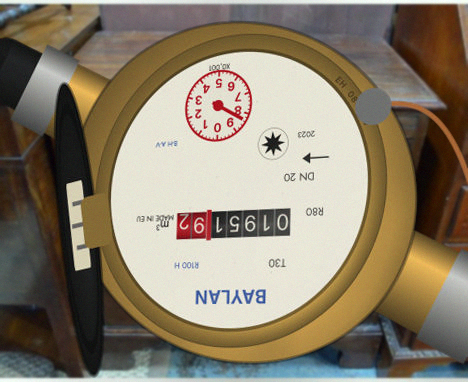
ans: 1951.918; m³
